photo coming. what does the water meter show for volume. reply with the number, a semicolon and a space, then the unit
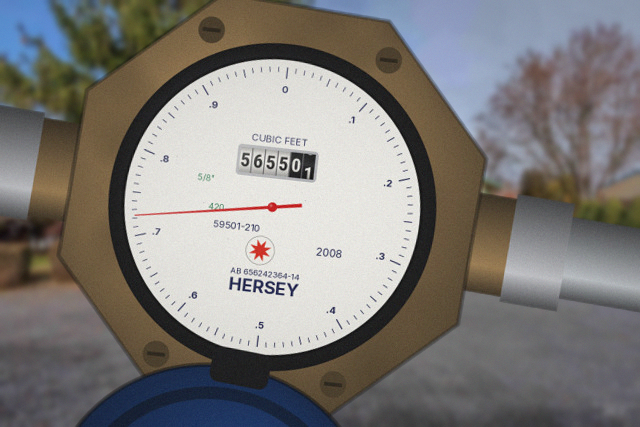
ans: 565500.72; ft³
